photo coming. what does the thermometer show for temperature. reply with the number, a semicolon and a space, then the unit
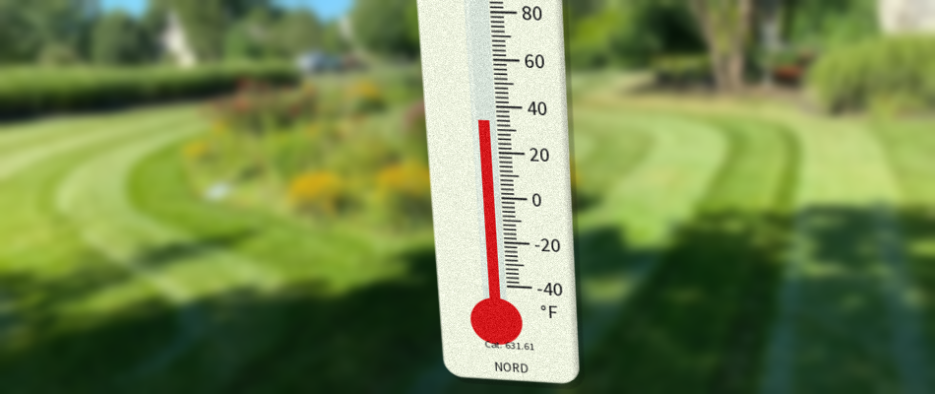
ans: 34; °F
